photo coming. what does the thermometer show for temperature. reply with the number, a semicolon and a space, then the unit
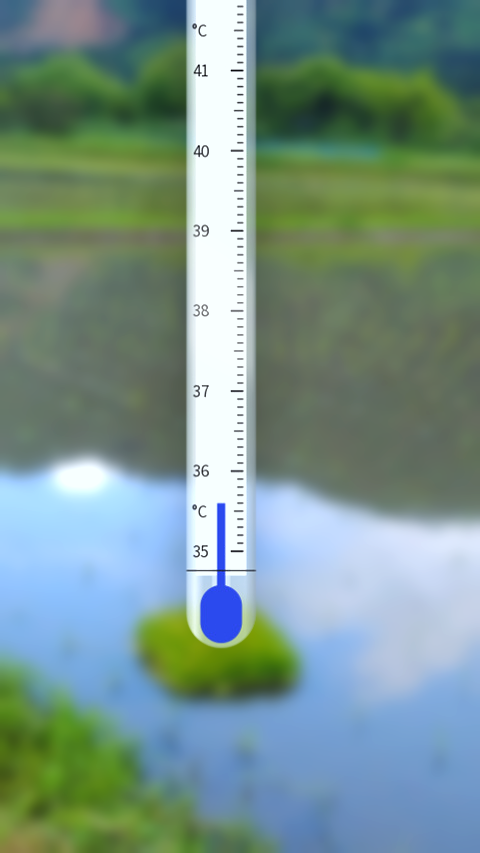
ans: 35.6; °C
